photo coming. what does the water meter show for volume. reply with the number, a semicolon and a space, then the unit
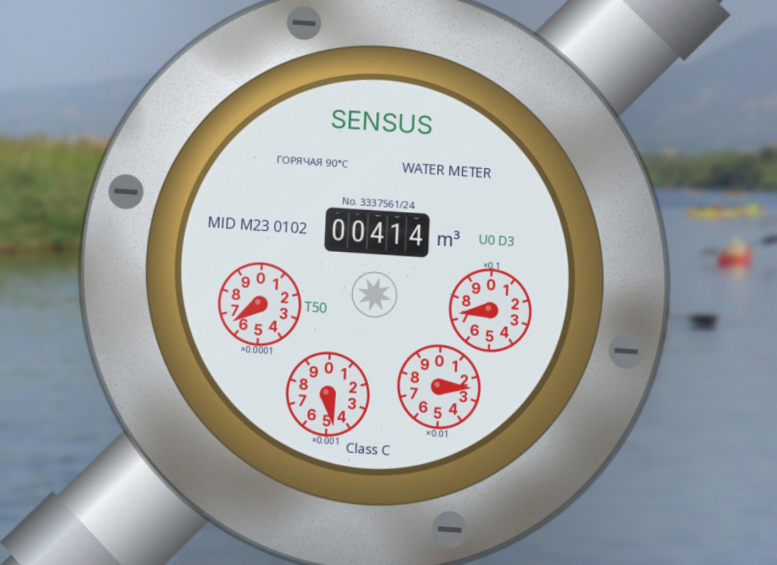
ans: 414.7246; m³
